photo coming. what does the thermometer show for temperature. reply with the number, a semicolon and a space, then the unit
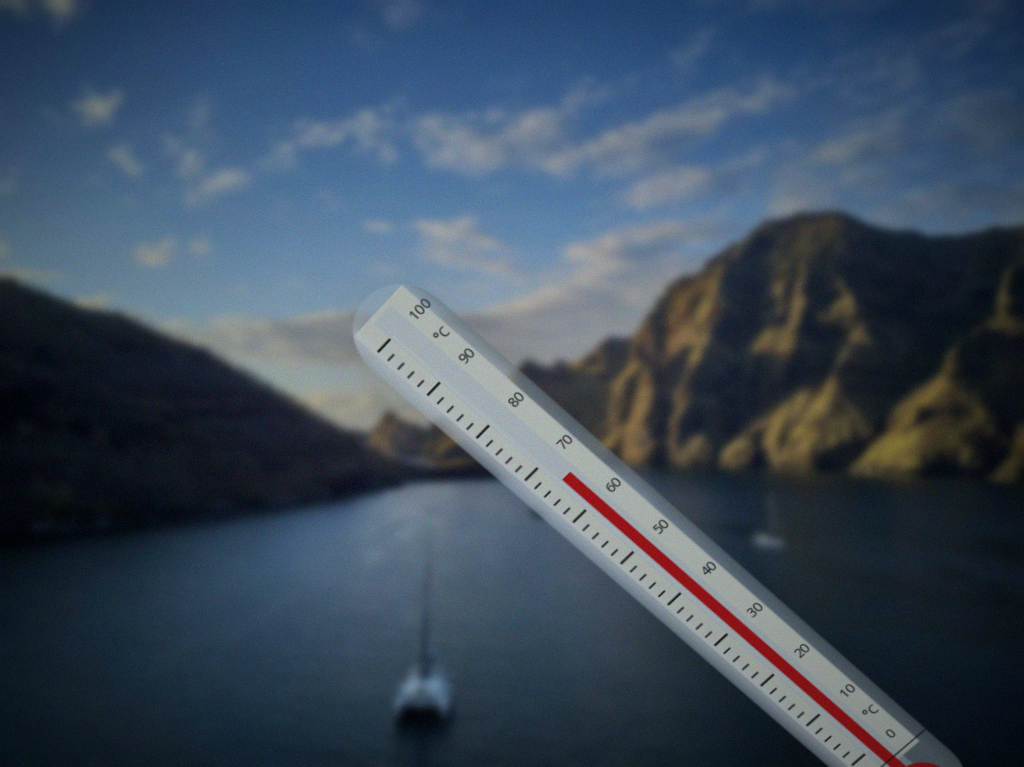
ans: 66; °C
